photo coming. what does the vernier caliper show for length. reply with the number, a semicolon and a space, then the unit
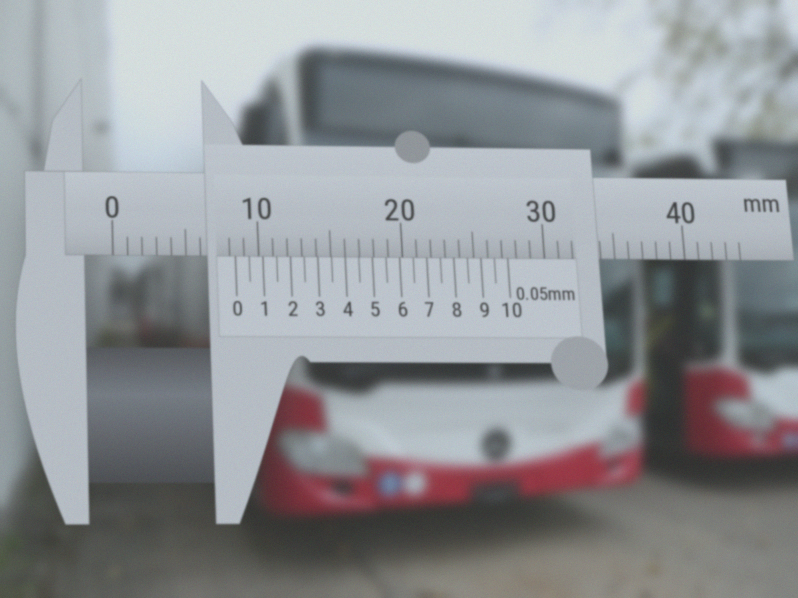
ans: 8.4; mm
